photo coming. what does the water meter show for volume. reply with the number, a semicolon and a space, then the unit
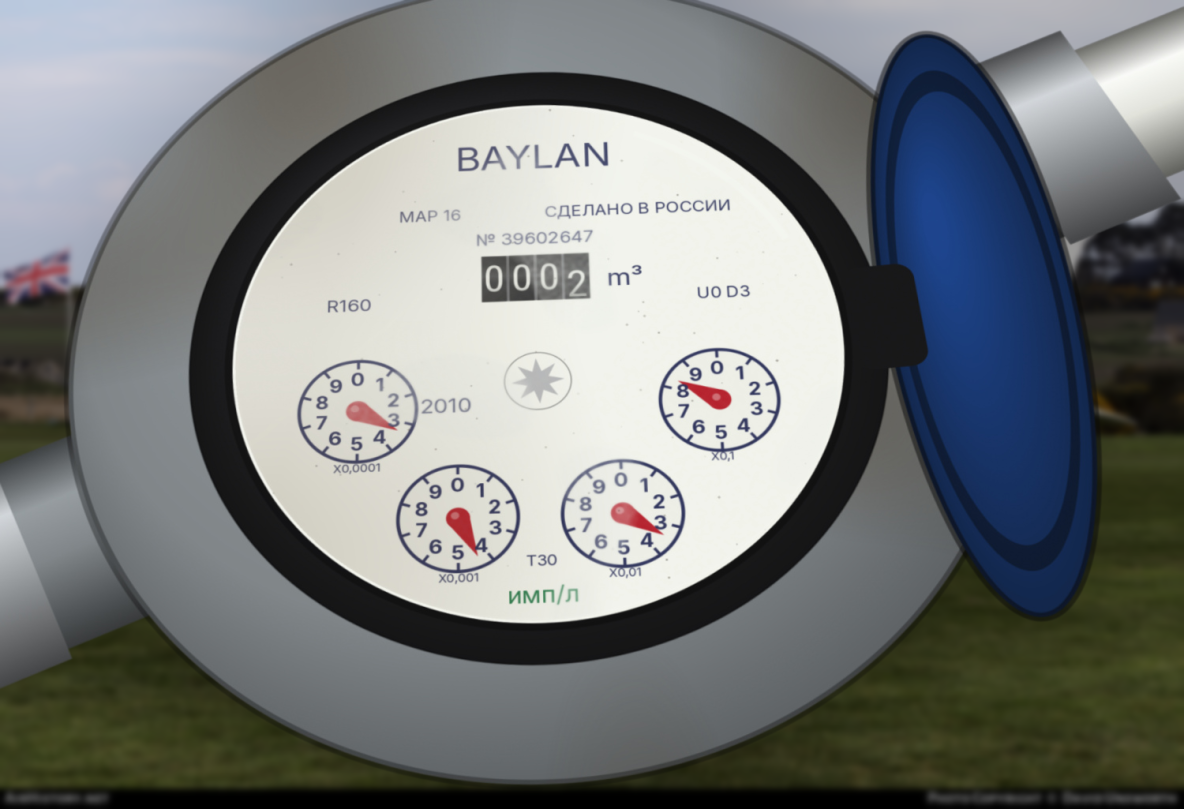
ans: 1.8343; m³
